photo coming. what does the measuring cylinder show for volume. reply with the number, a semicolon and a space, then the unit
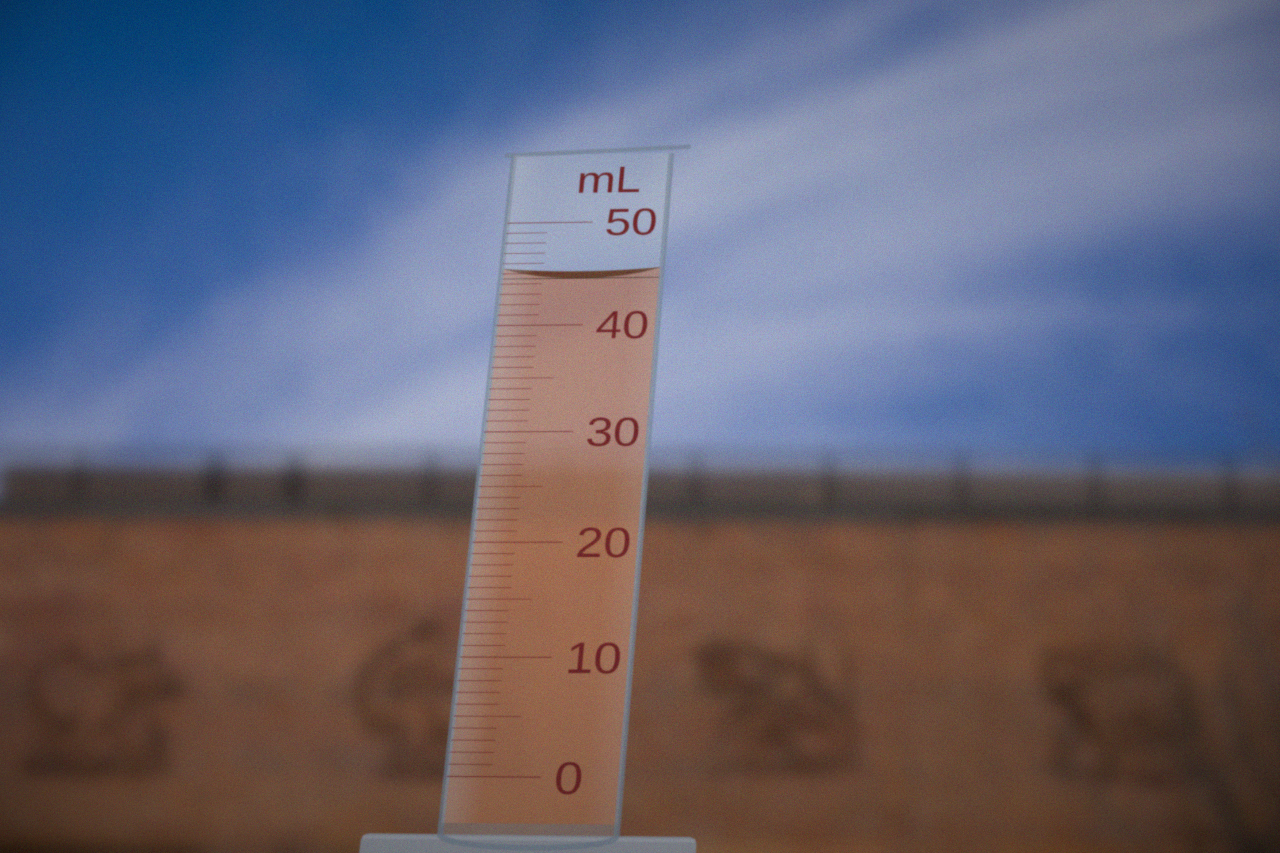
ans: 44.5; mL
